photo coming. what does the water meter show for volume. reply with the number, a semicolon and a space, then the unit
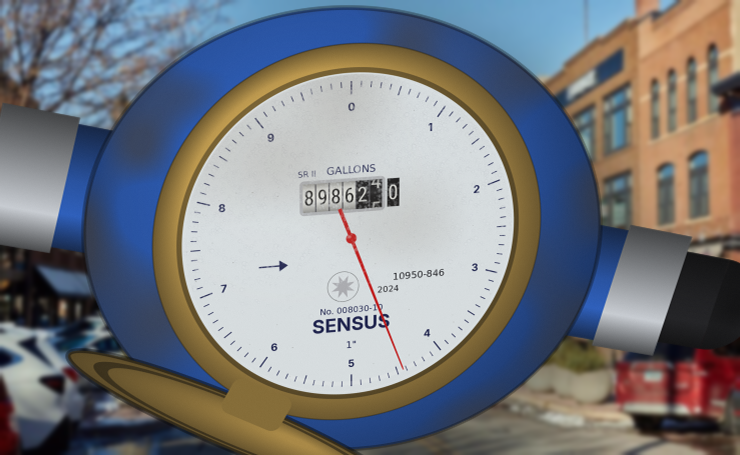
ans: 8986244.4; gal
